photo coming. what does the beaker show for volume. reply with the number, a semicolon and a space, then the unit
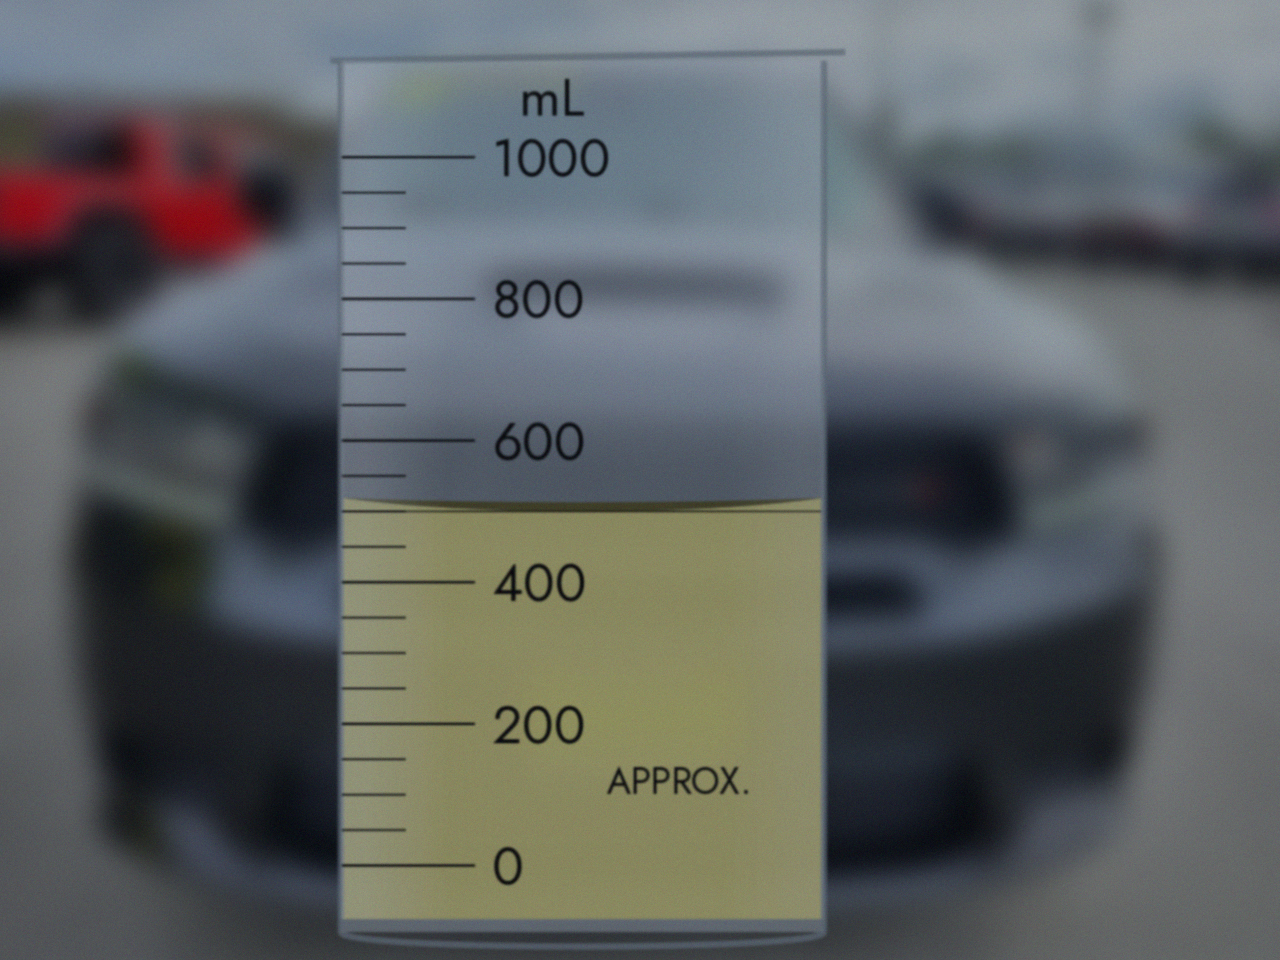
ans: 500; mL
